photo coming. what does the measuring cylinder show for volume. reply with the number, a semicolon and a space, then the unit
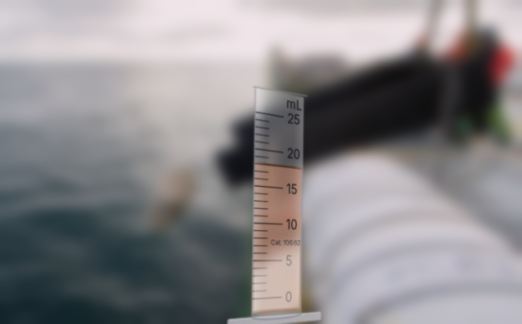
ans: 18; mL
